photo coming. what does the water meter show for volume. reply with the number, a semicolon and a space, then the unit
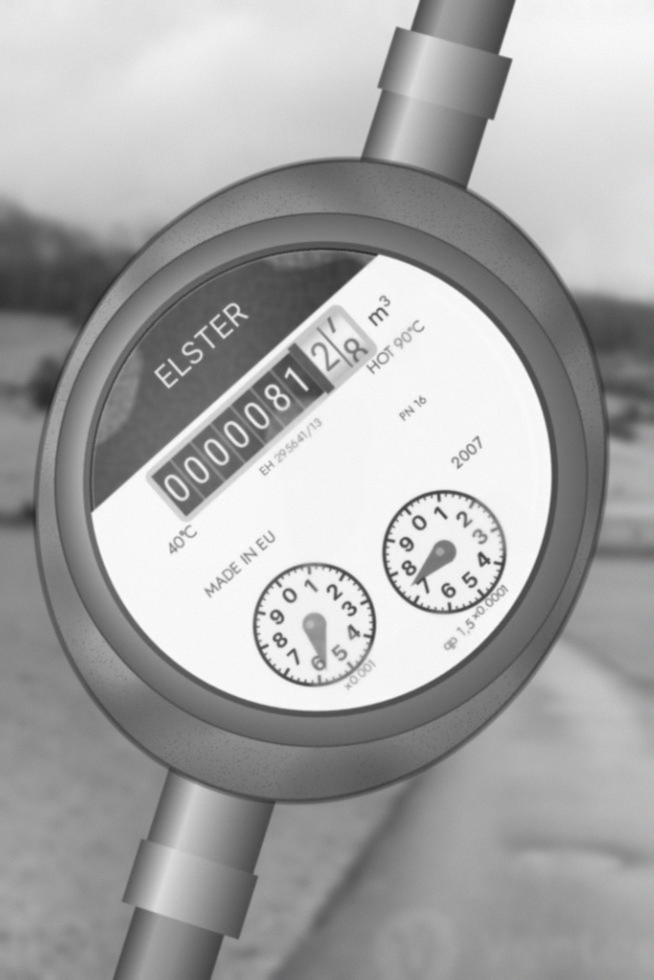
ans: 81.2757; m³
